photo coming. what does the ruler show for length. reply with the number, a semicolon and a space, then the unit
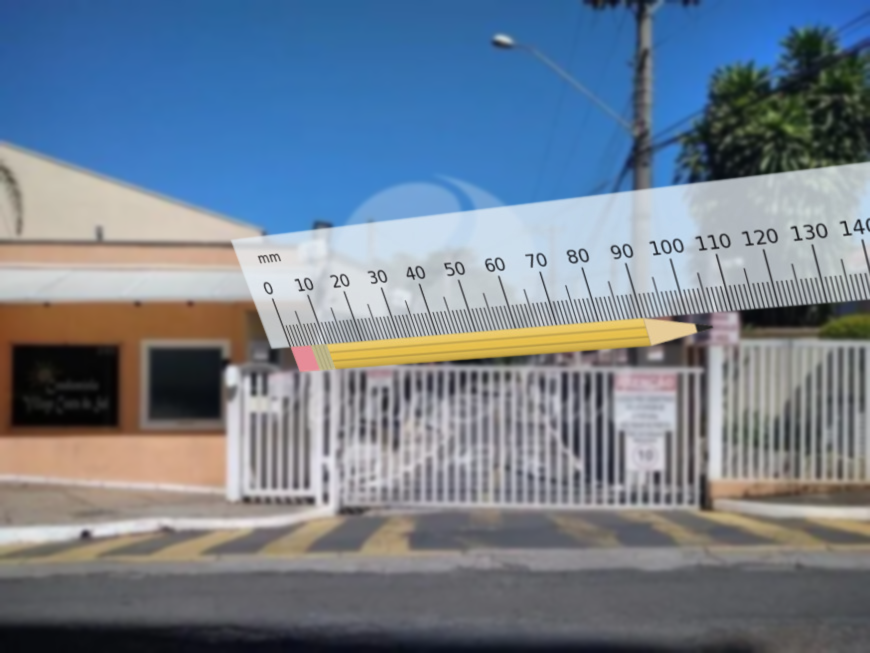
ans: 105; mm
